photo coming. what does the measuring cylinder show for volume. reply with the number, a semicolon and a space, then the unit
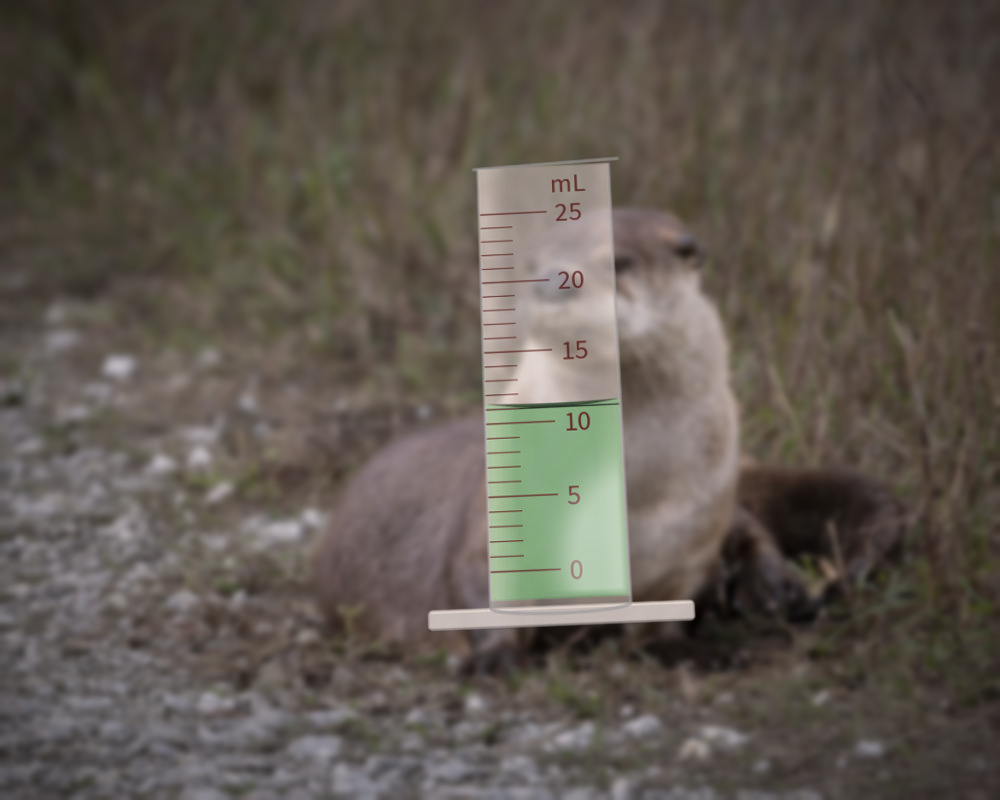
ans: 11; mL
